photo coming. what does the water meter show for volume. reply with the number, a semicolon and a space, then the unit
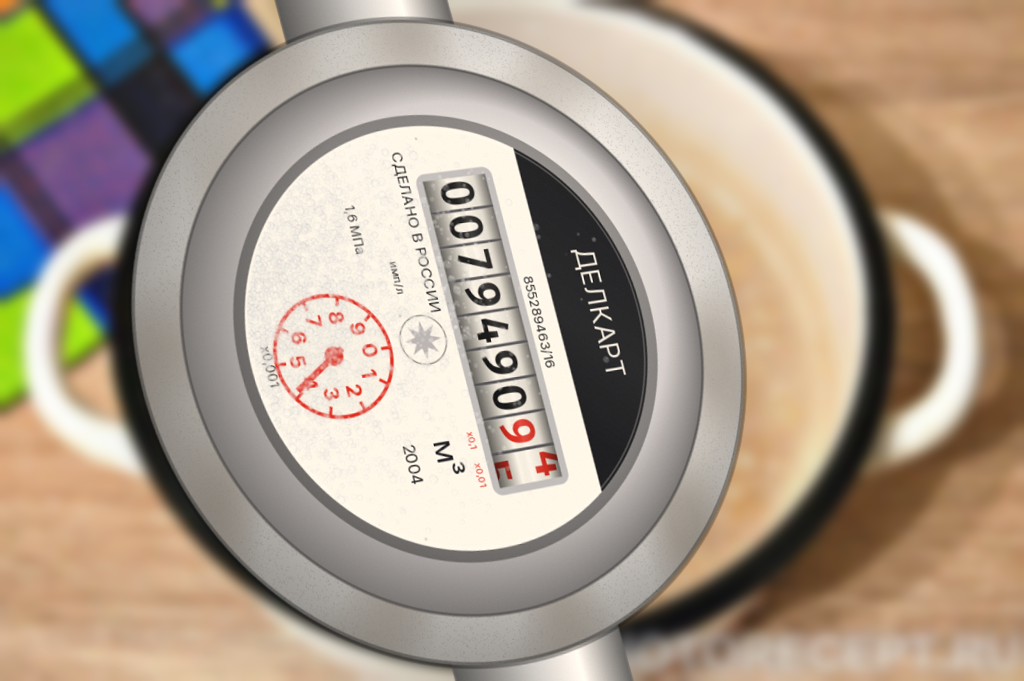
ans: 79490.944; m³
